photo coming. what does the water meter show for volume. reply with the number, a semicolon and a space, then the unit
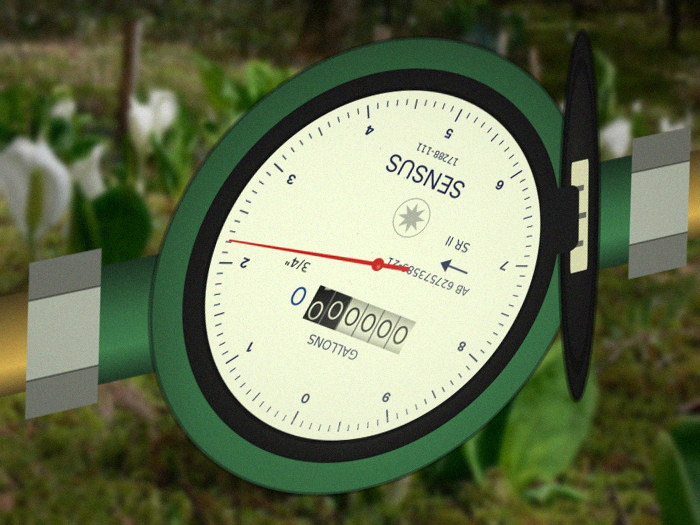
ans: 2.2; gal
